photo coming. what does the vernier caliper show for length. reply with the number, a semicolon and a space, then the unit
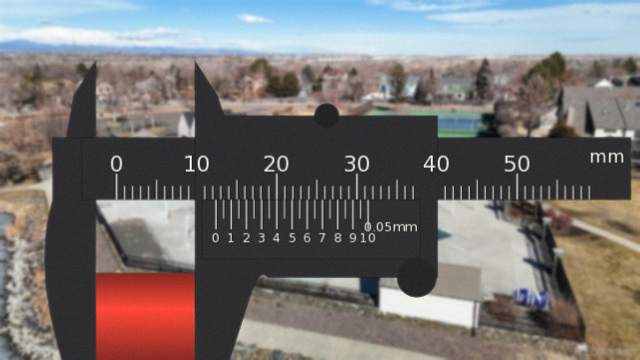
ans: 12.4; mm
